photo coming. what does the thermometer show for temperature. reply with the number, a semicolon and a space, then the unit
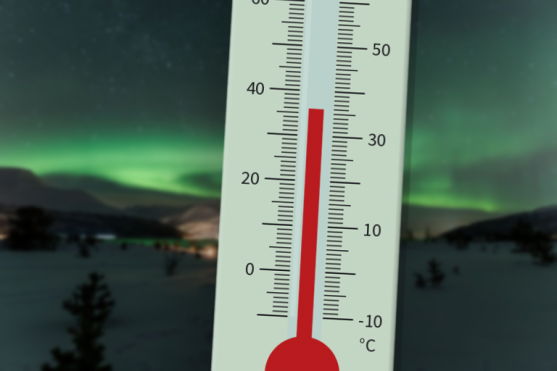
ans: 36; °C
